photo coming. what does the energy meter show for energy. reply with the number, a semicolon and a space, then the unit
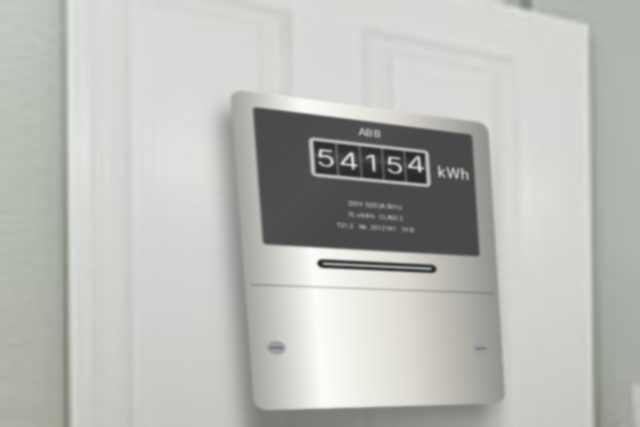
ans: 54154; kWh
